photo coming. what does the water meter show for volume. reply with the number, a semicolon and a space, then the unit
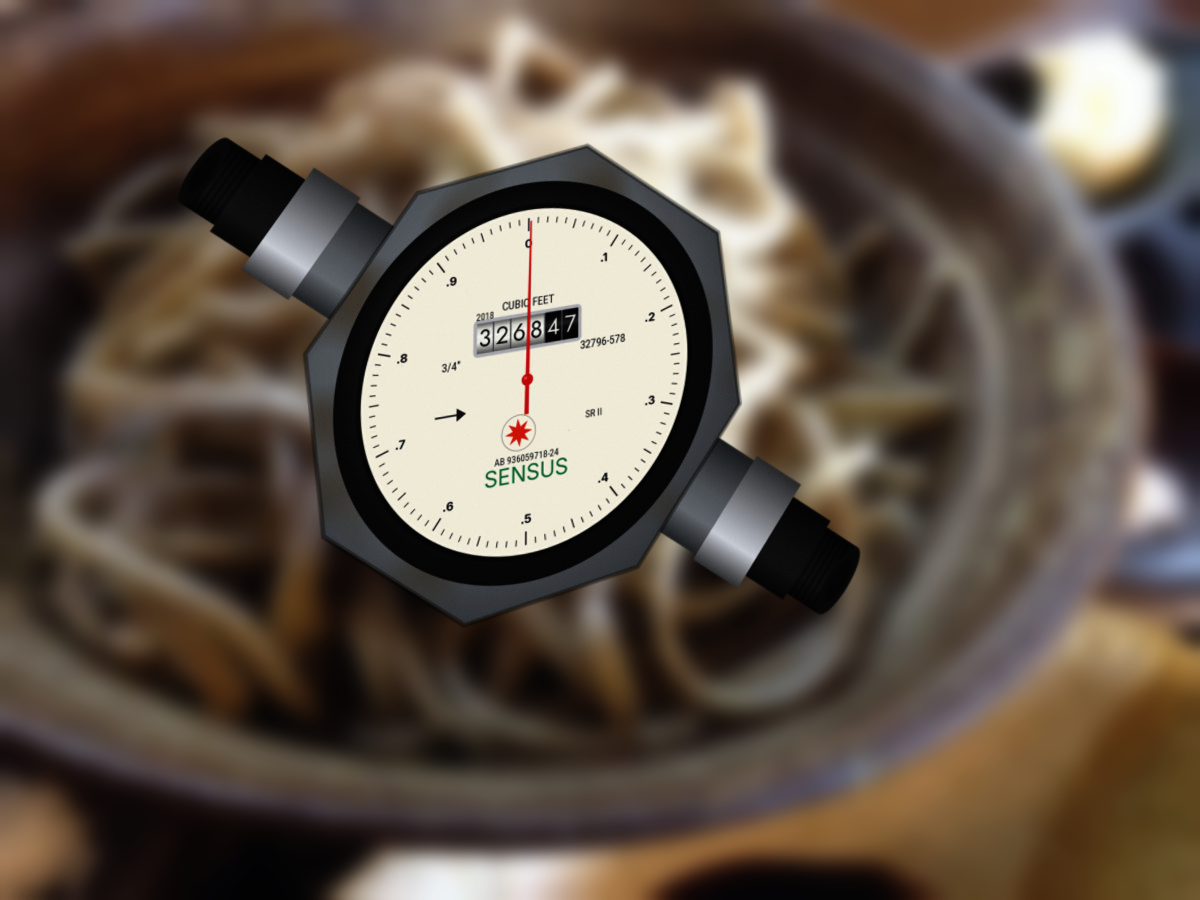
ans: 326847.00; ft³
